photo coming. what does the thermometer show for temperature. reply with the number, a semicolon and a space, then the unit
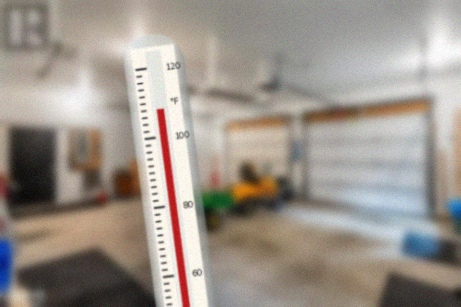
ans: 108; °F
